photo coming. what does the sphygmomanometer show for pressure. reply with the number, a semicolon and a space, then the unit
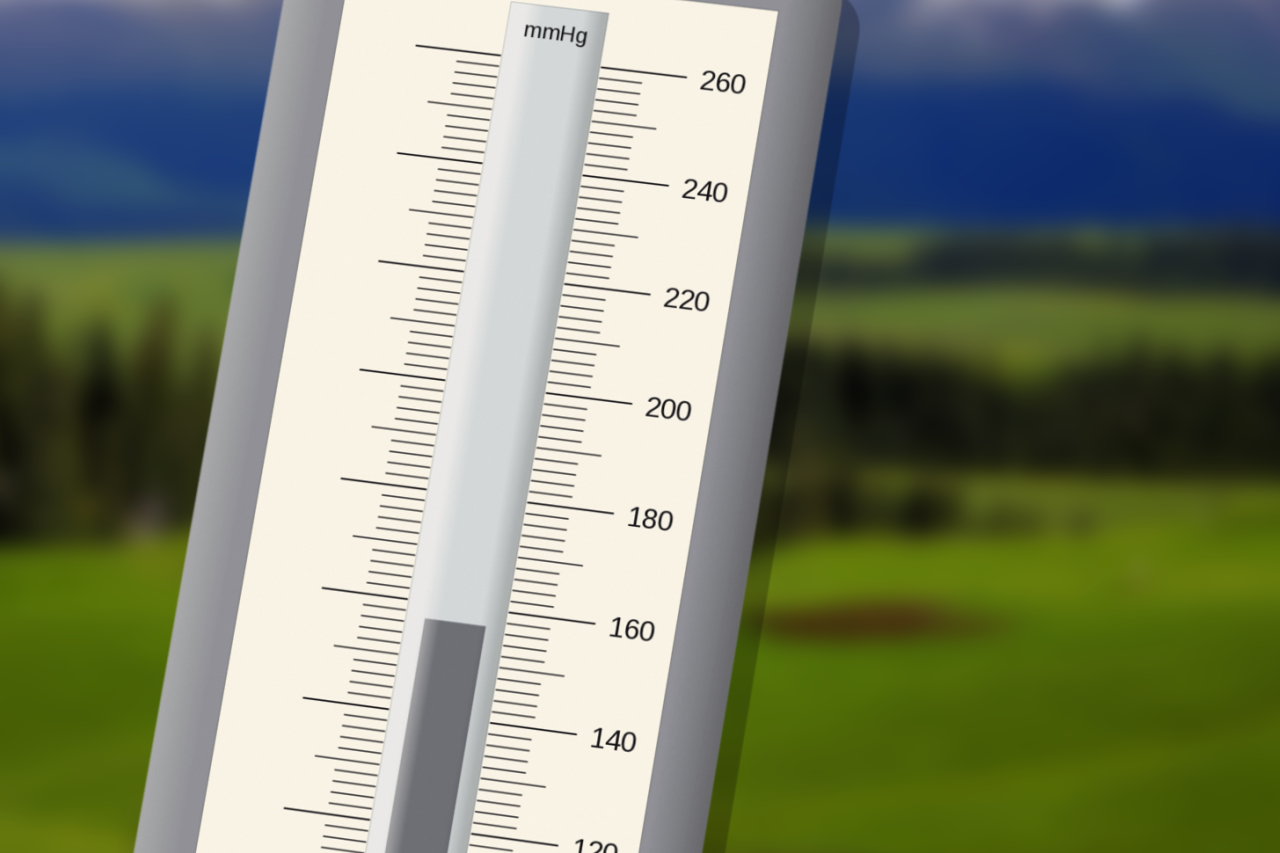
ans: 157; mmHg
